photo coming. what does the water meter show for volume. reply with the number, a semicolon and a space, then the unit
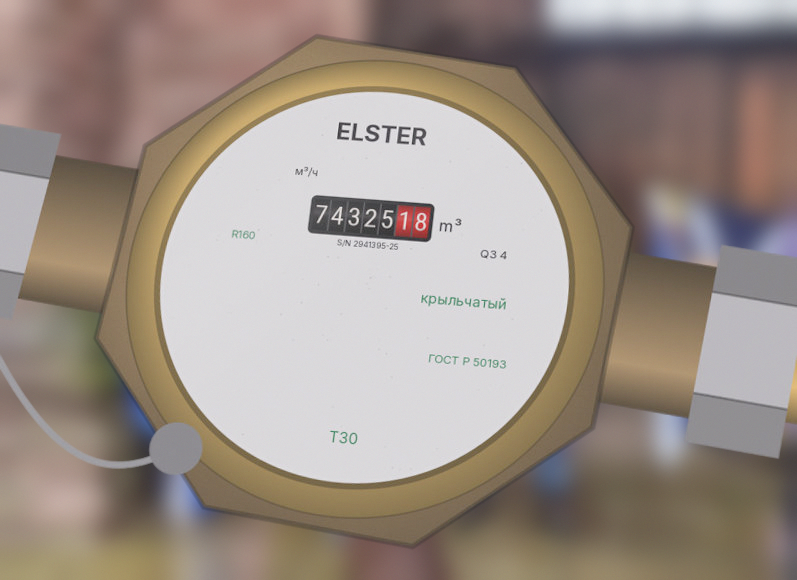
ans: 74325.18; m³
